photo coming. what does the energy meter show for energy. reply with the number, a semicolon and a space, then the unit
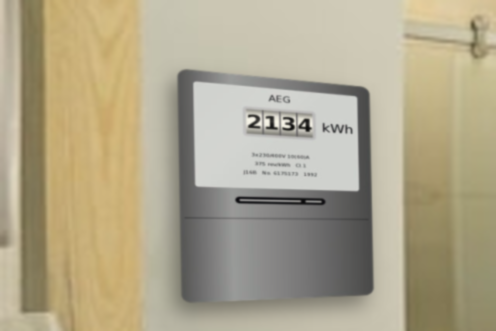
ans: 2134; kWh
